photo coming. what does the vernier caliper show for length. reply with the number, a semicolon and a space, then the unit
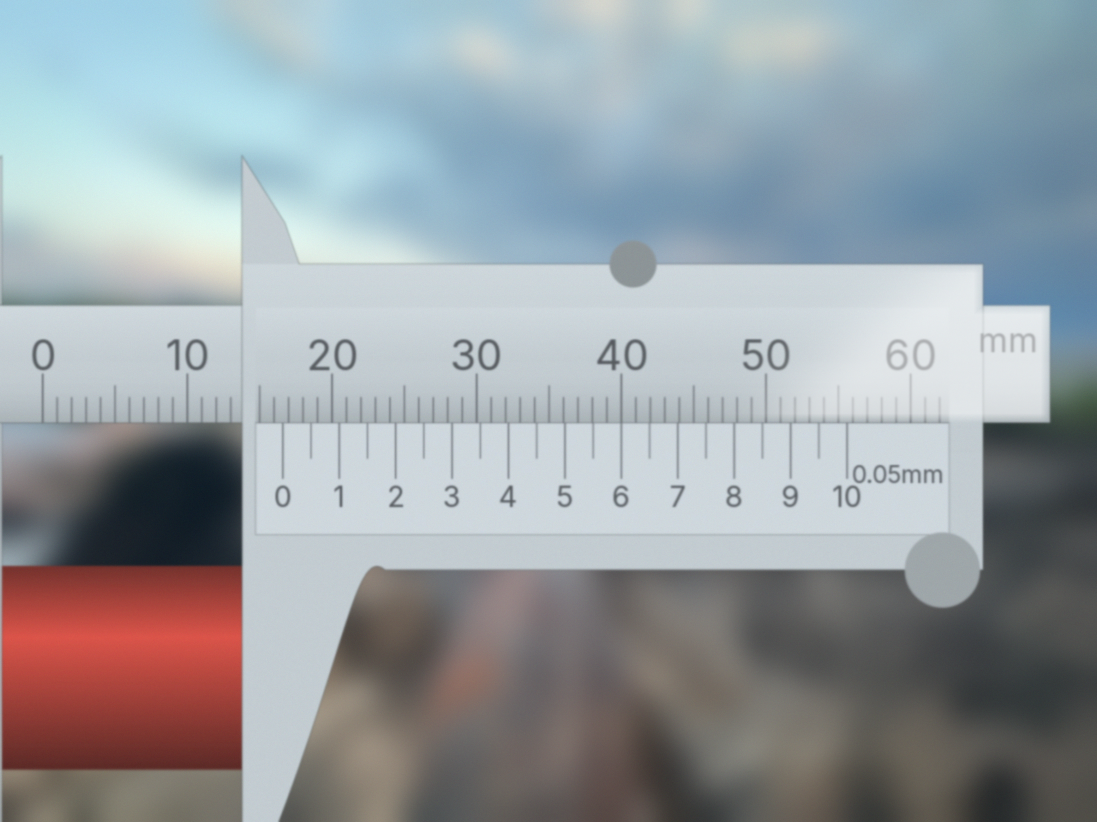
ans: 16.6; mm
